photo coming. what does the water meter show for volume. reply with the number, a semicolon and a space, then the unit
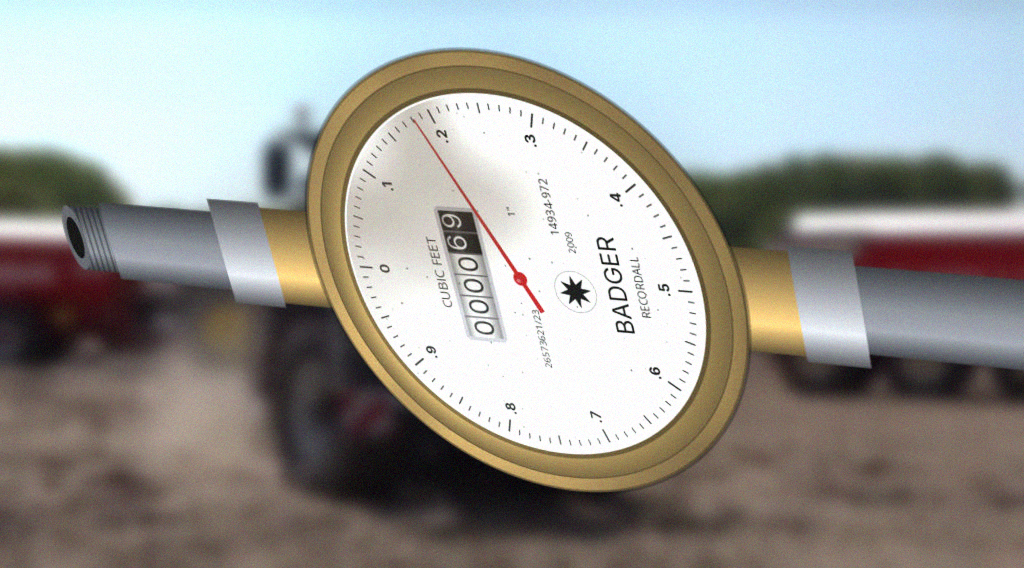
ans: 69.18; ft³
